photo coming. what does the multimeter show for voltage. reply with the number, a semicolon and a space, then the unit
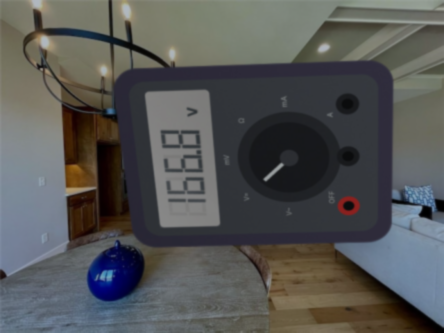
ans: 166.8; V
